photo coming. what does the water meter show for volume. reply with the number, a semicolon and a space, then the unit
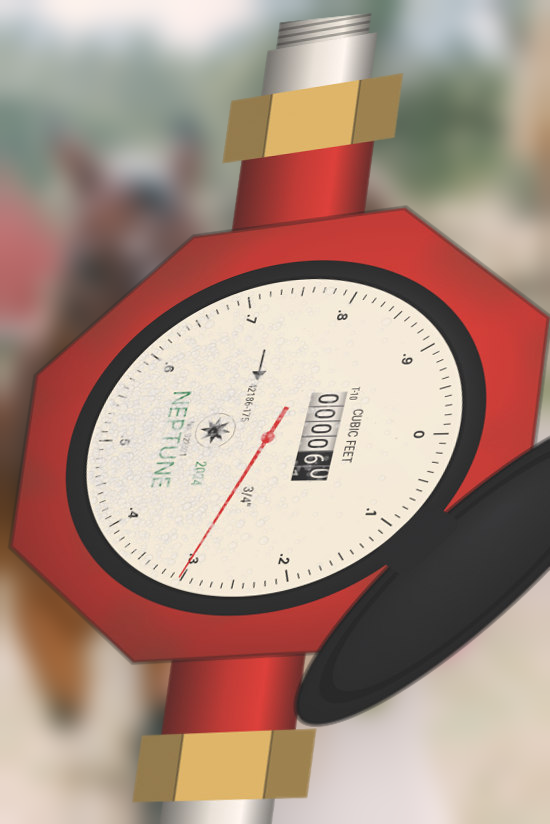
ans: 60.30; ft³
